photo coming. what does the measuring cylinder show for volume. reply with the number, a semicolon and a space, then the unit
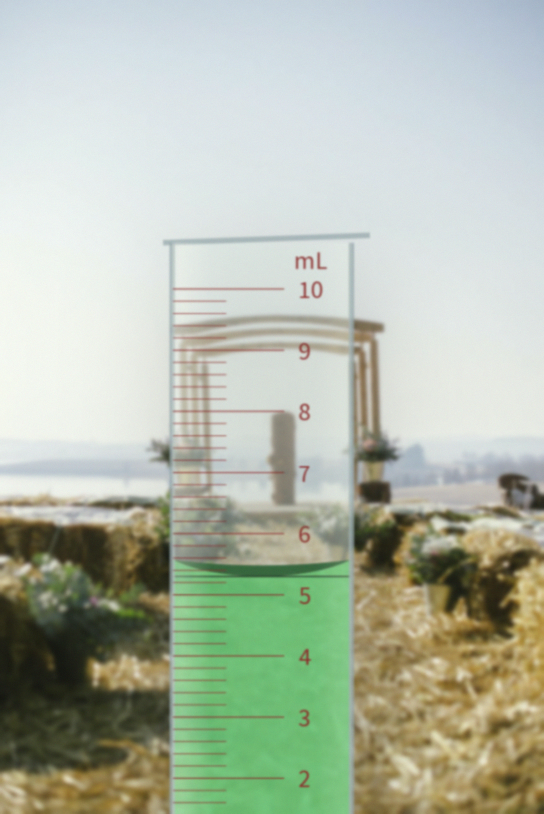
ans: 5.3; mL
